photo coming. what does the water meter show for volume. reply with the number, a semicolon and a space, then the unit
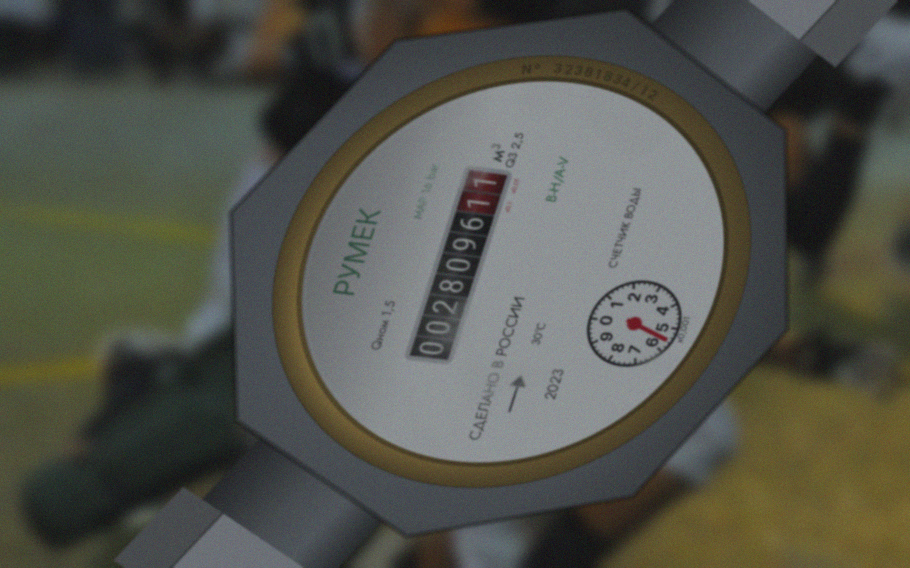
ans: 28096.115; m³
